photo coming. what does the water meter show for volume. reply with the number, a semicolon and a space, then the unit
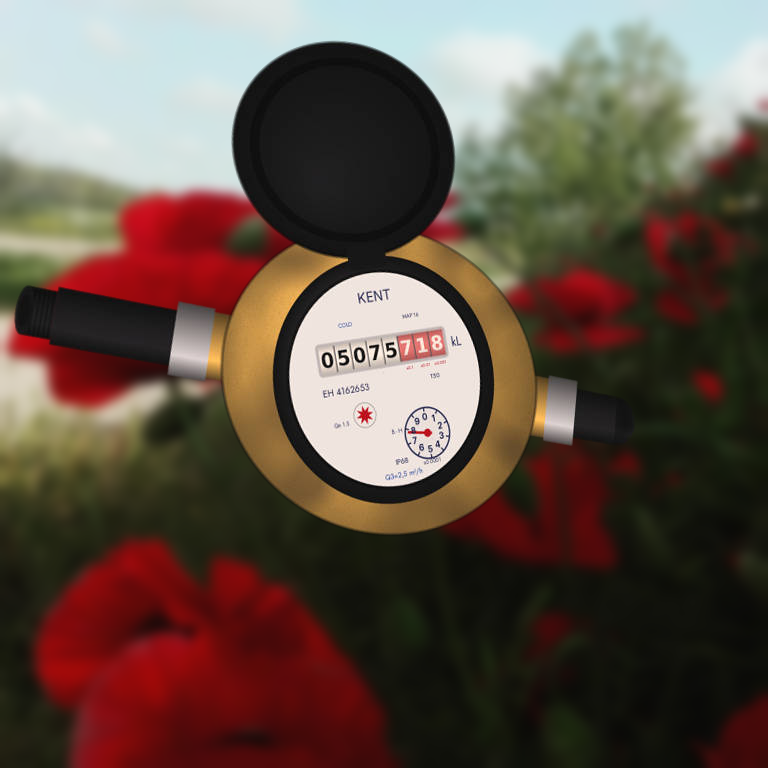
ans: 5075.7187; kL
